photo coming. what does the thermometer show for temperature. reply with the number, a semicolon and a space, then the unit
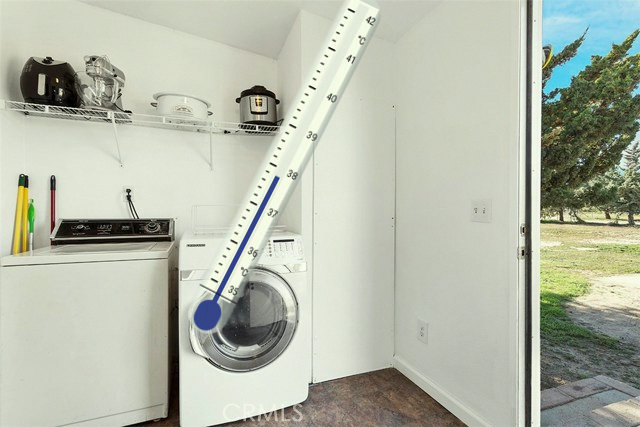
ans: 37.8; °C
